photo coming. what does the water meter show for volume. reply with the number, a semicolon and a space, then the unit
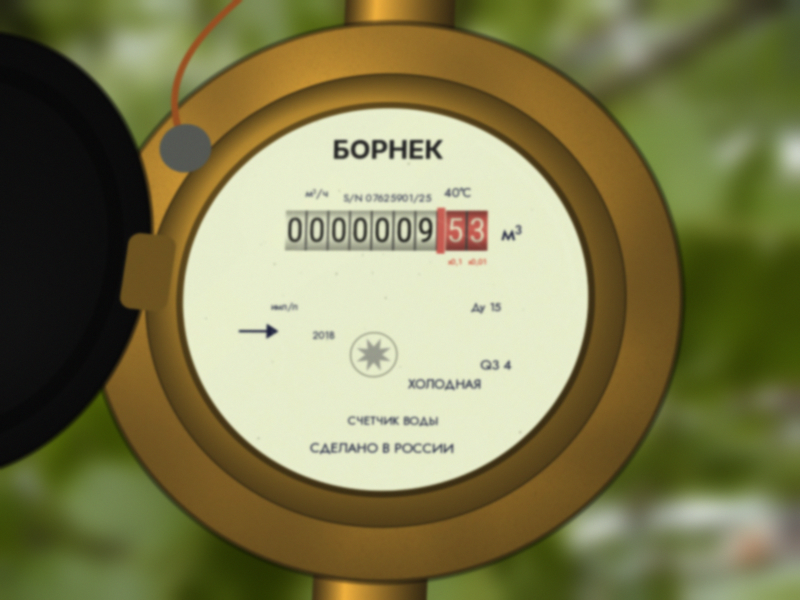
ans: 9.53; m³
